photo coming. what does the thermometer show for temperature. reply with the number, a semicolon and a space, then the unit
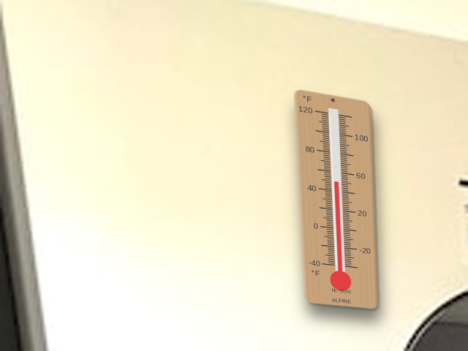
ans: 50; °F
